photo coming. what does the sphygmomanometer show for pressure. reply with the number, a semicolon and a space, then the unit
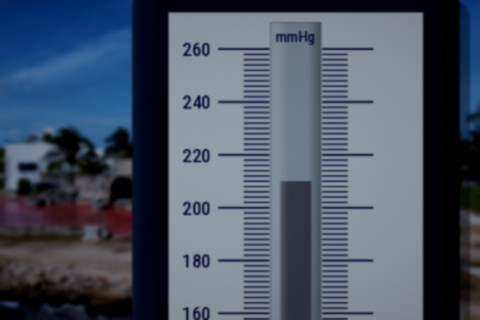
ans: 210; mmHg
